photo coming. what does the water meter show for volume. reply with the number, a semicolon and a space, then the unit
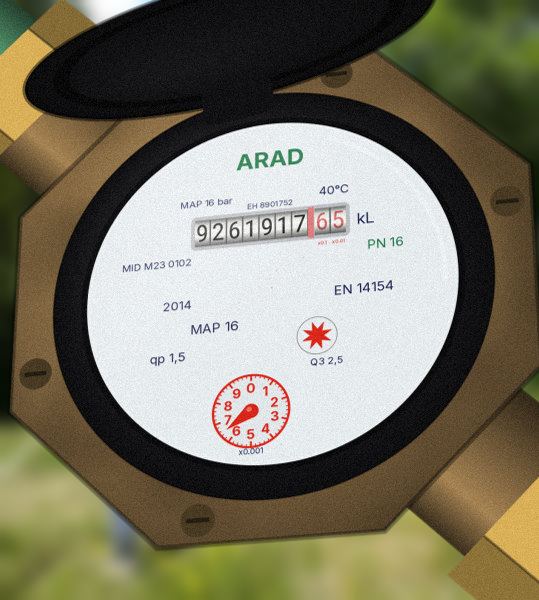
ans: 9261917.656; kL
